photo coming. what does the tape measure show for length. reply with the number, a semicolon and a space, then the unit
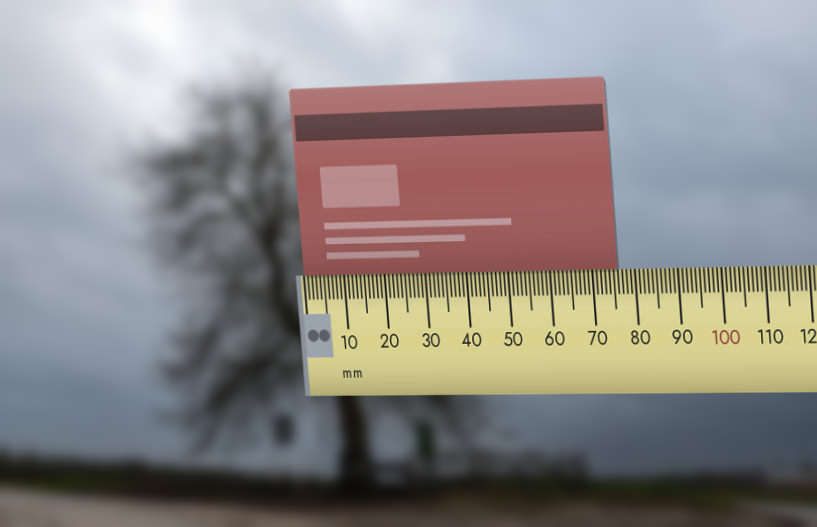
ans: 76; mm
